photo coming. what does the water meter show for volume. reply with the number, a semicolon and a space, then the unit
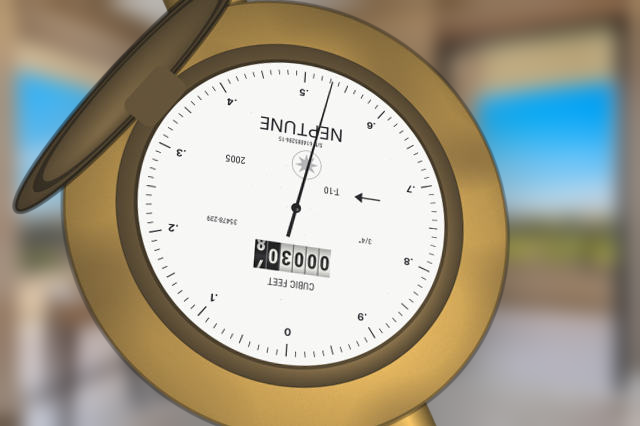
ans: 307.53; ft³
